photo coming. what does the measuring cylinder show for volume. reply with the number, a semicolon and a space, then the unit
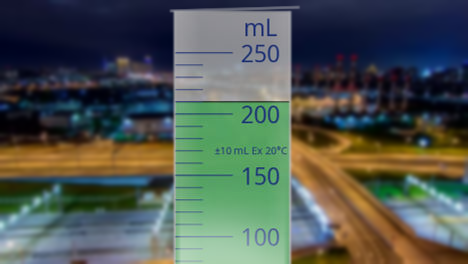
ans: 210; mL
